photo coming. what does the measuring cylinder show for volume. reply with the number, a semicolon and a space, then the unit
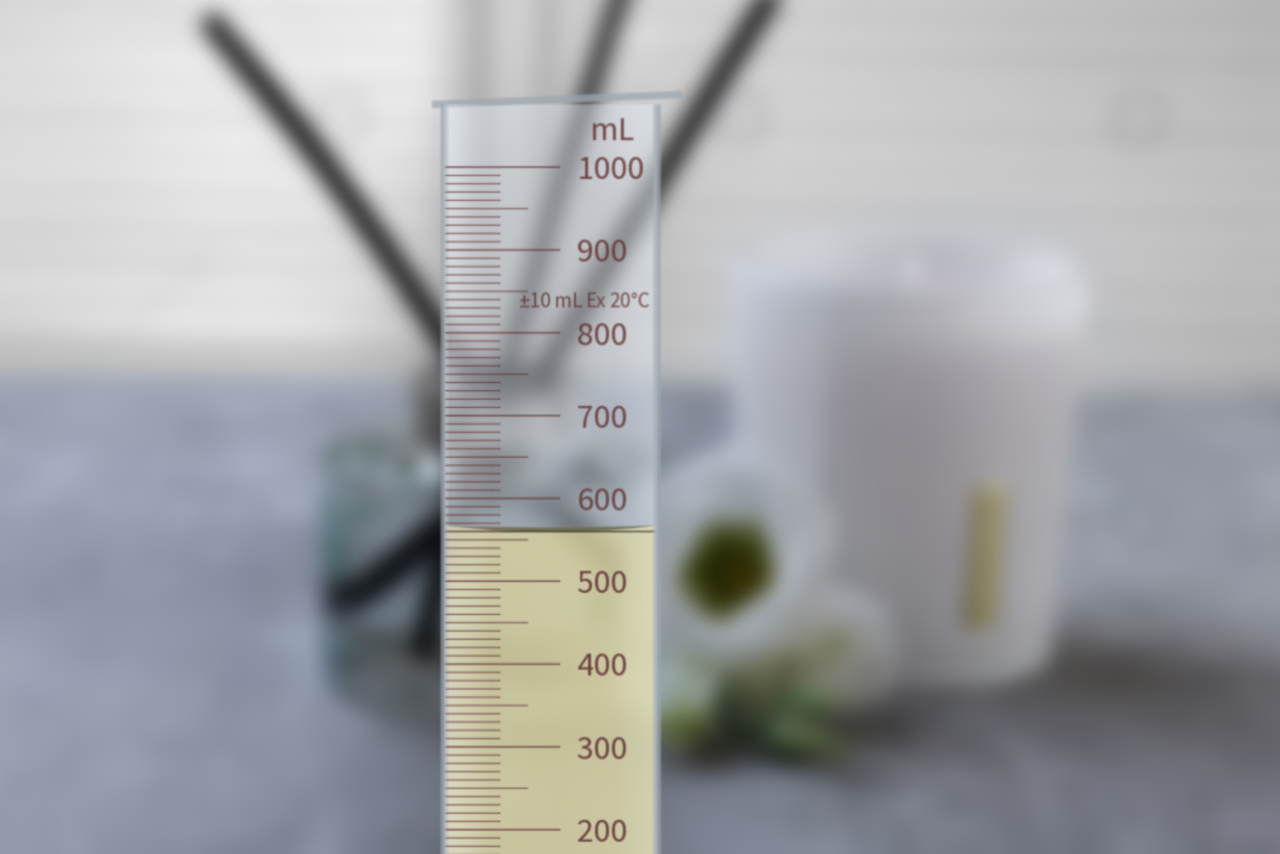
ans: 560; mL
